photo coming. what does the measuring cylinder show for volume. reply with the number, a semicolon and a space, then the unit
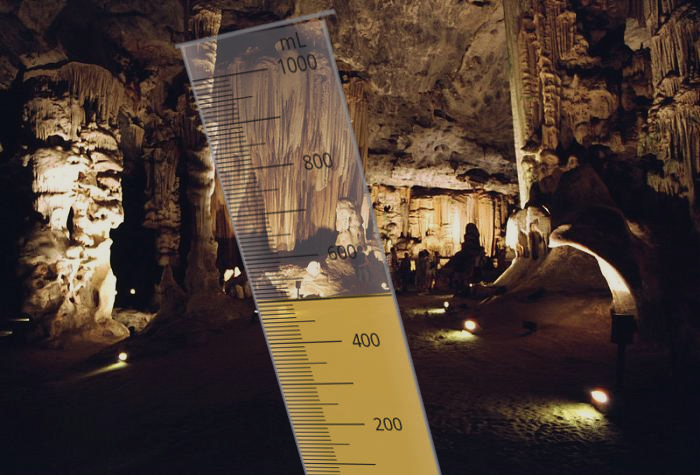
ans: 500; mL
